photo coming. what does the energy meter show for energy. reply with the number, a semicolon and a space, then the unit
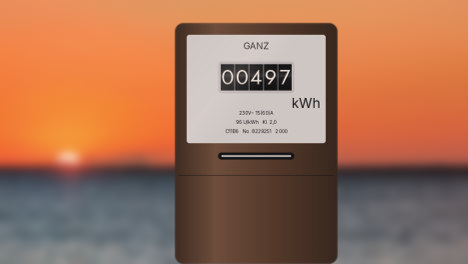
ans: 497; kWh
